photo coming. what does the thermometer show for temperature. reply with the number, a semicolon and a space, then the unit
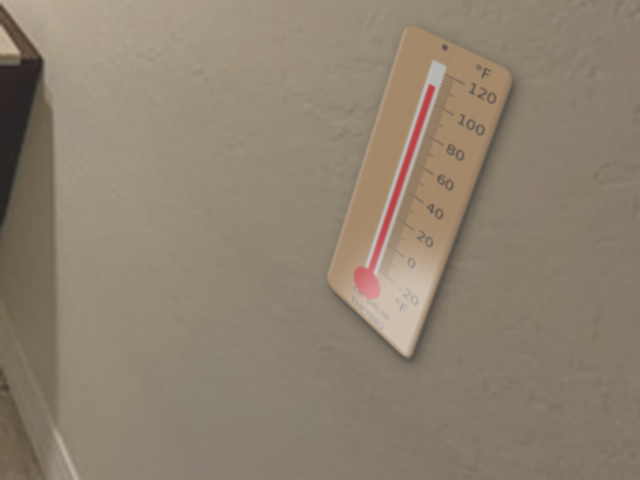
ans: 110; °F
